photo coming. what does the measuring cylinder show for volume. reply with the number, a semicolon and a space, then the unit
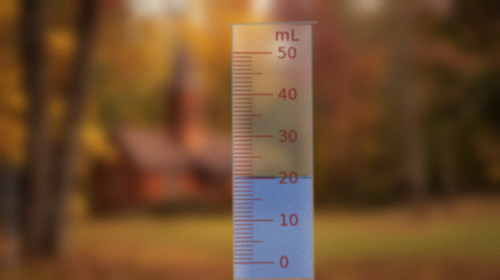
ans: 20; mL
